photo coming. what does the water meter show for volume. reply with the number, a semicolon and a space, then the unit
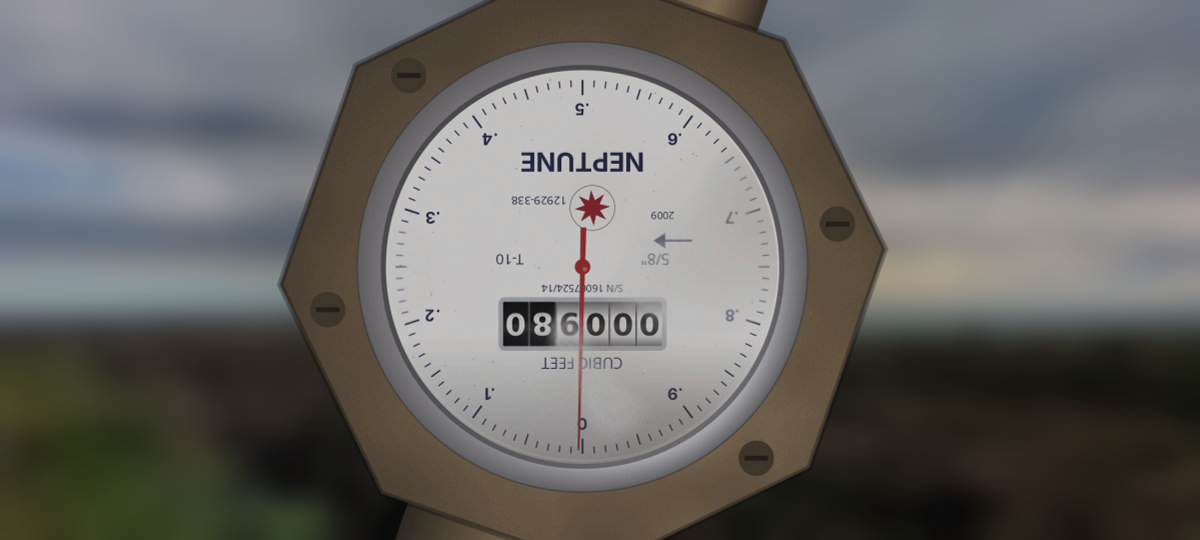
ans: 980.00; ft³
